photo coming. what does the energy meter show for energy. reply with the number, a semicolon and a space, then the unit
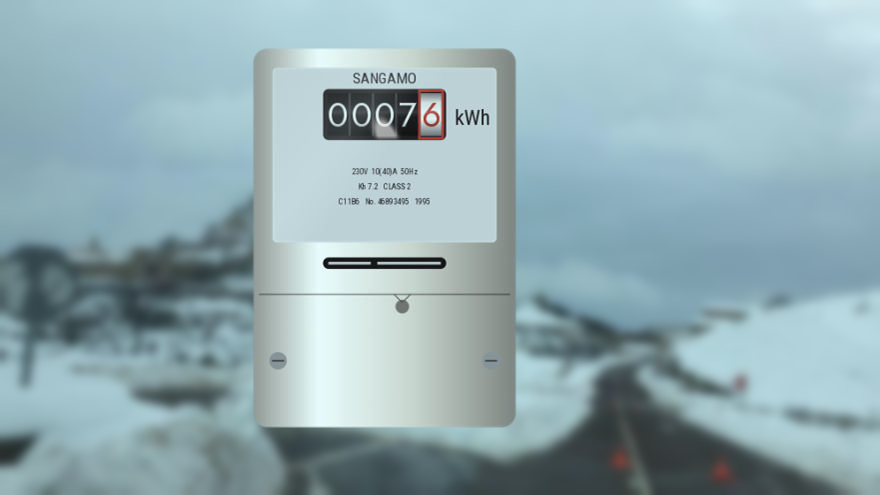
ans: 7.6; kWh
